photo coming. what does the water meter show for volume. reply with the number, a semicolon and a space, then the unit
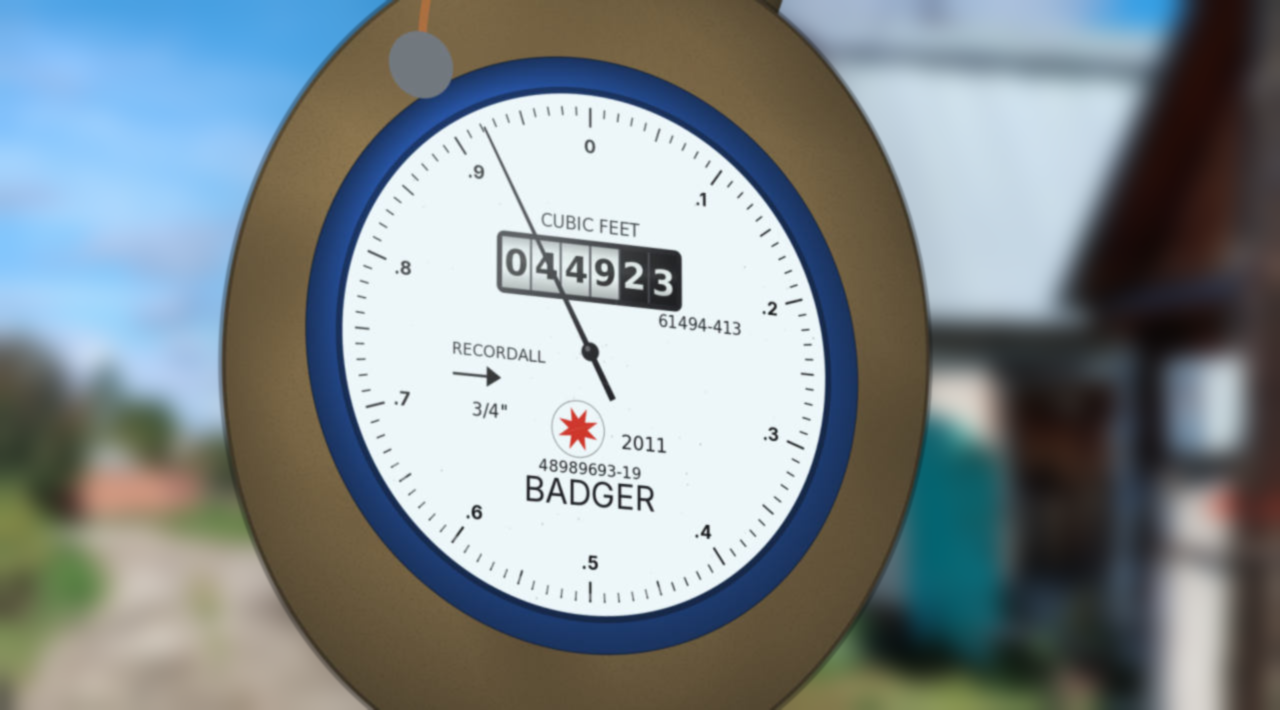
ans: 44922.92; ft³
